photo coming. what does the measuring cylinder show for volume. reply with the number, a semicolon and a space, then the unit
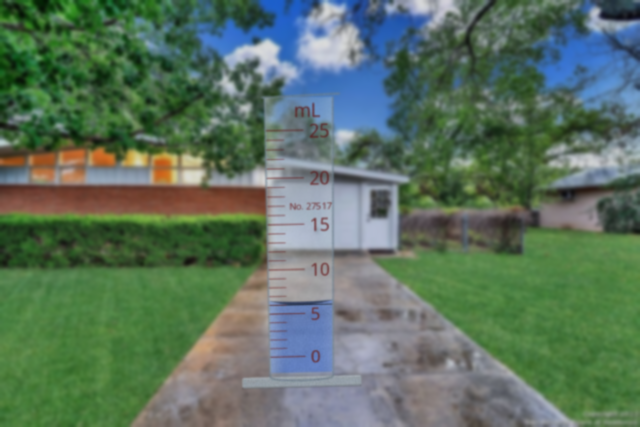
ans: 6; mL
